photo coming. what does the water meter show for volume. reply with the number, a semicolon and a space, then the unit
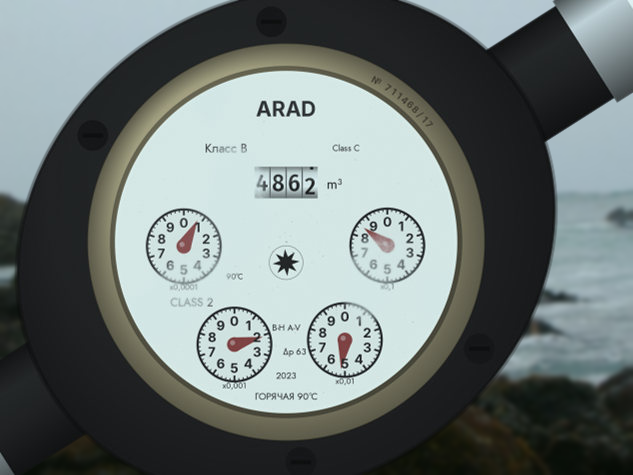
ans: 4861.8520; m³
